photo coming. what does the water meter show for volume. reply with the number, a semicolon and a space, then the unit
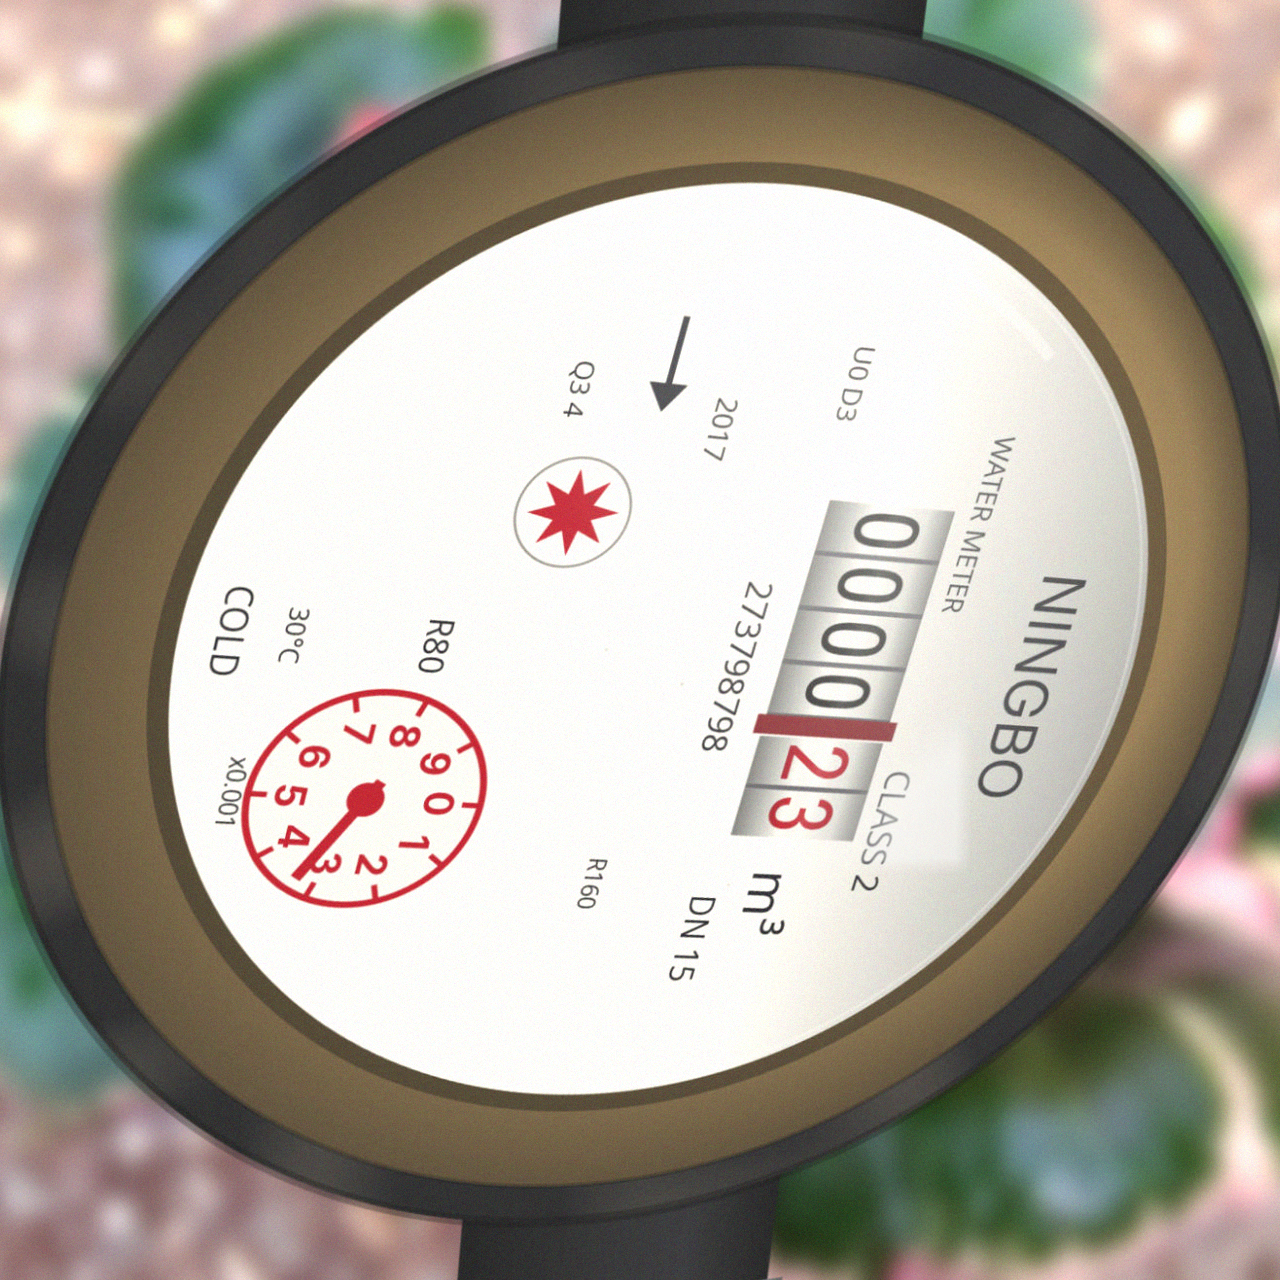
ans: 0.233; m³
